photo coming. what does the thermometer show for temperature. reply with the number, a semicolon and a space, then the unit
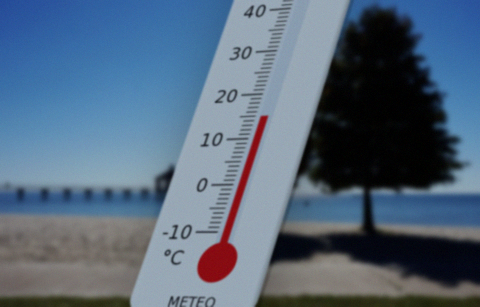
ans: 15; °C
